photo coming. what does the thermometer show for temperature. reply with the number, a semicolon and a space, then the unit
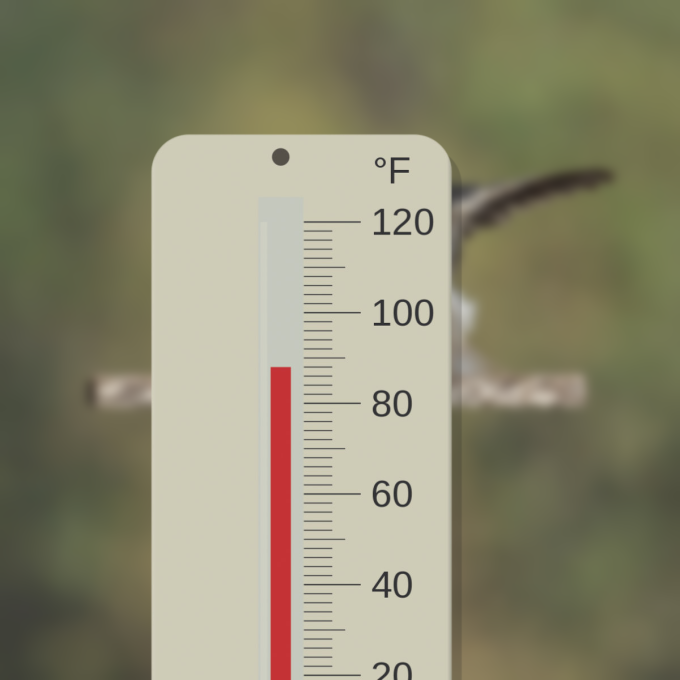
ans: 88; °F
